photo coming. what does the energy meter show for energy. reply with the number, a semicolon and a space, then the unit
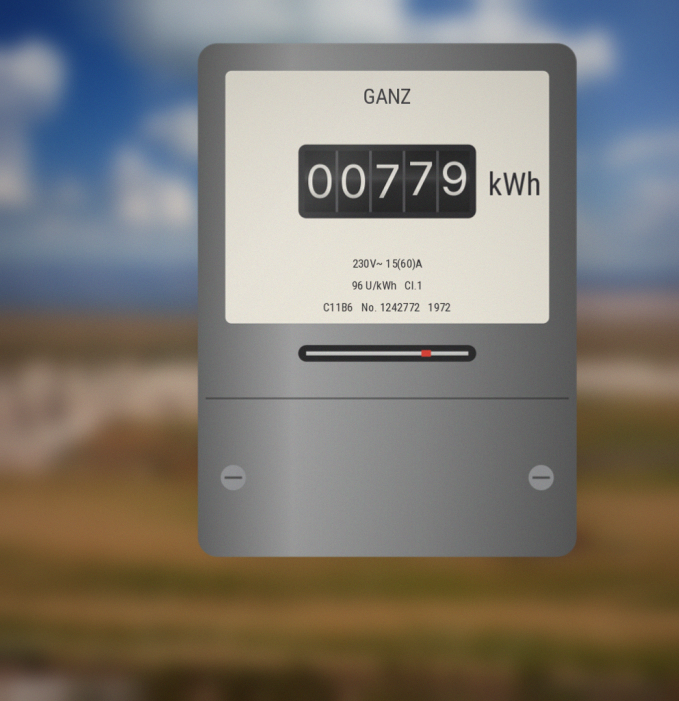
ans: 779; kWh
